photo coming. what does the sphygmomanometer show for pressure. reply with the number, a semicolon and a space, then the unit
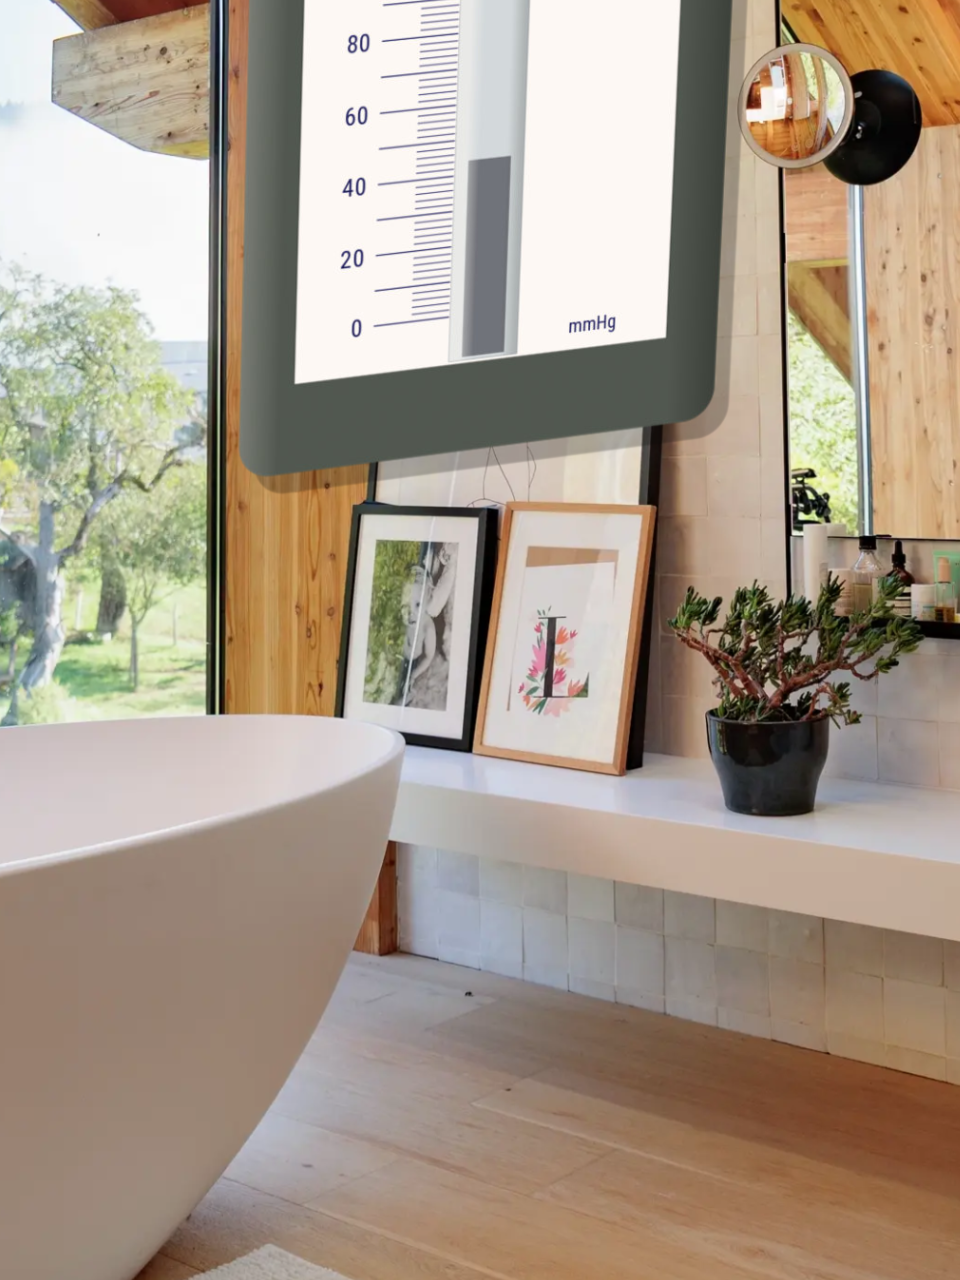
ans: 44; mmHg
